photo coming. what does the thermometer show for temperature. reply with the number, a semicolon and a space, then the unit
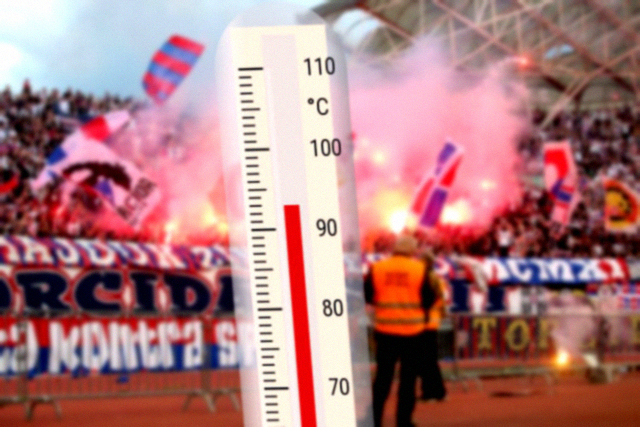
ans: 93; °C
